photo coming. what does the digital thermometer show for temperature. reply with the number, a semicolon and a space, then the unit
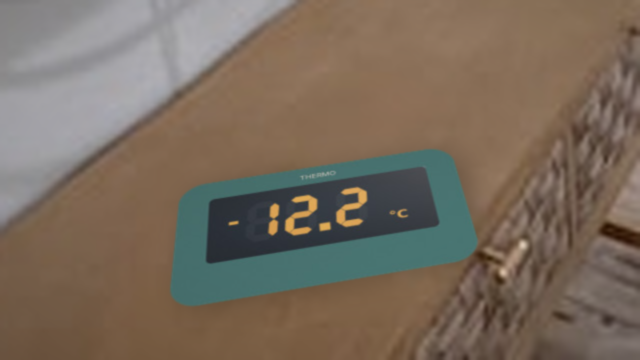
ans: -12.2; °C
